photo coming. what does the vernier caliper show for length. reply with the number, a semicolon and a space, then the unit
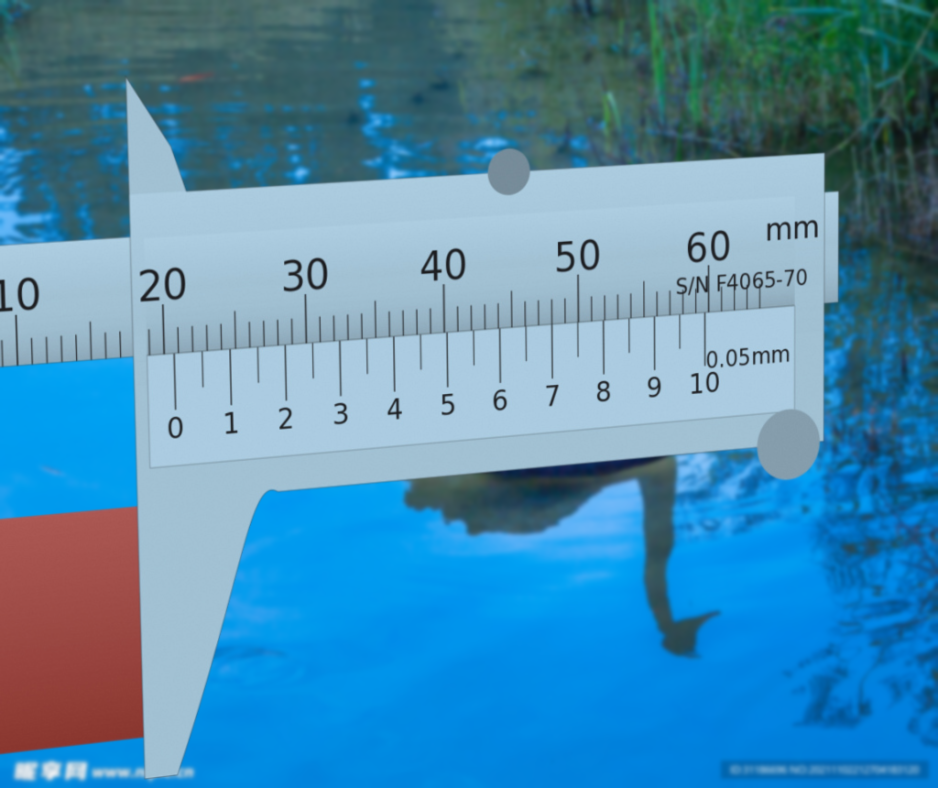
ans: 20.7; mm
